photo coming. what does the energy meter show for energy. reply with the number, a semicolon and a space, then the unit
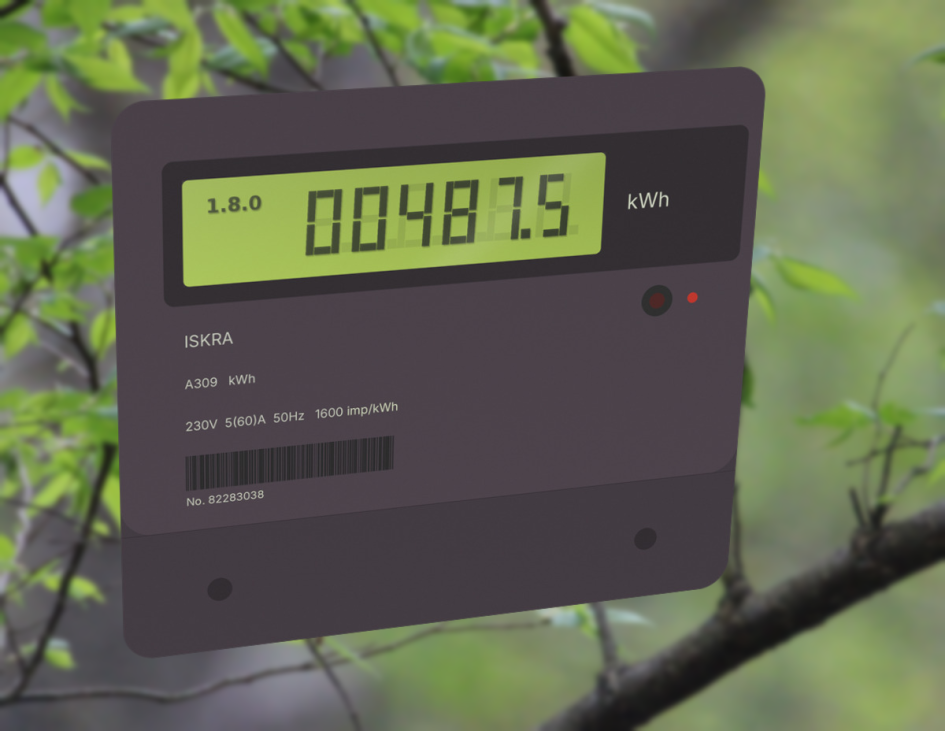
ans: 487.5; kWh
